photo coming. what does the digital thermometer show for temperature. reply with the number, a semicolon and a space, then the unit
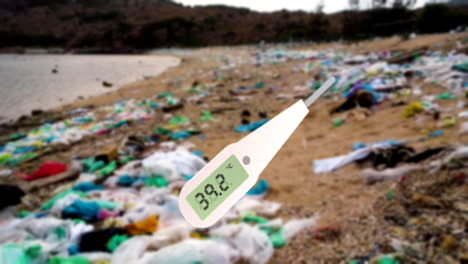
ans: 39.2; °C
